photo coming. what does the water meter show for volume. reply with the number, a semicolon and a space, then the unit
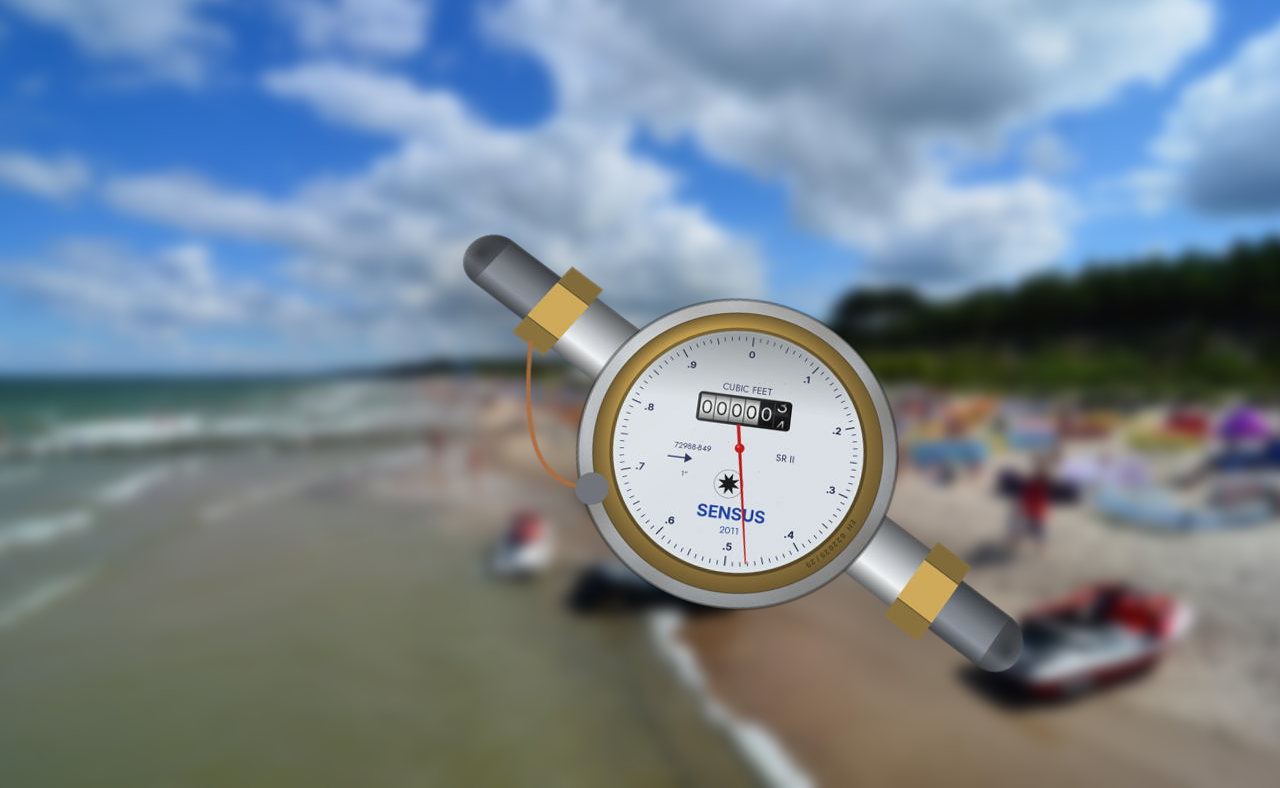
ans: 3.47; ft³
